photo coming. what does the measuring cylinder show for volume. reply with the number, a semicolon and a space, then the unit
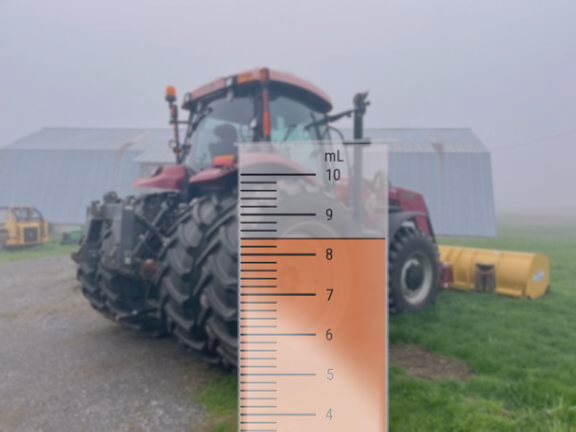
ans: 8.4; mL
